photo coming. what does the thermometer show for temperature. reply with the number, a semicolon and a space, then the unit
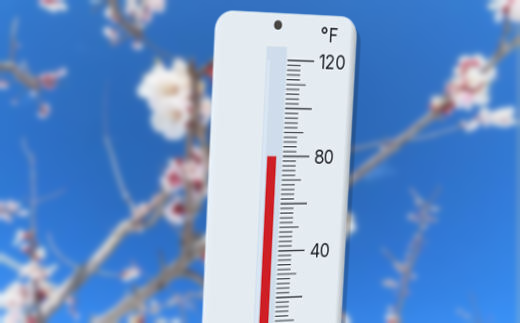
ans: 80; °F
